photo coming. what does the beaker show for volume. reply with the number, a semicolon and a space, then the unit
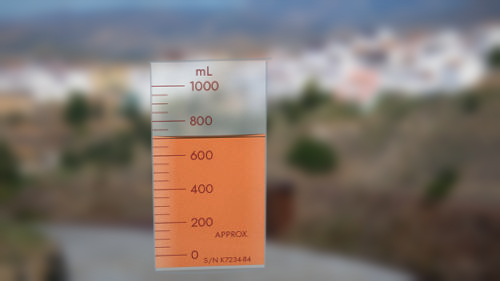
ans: 700; mL
